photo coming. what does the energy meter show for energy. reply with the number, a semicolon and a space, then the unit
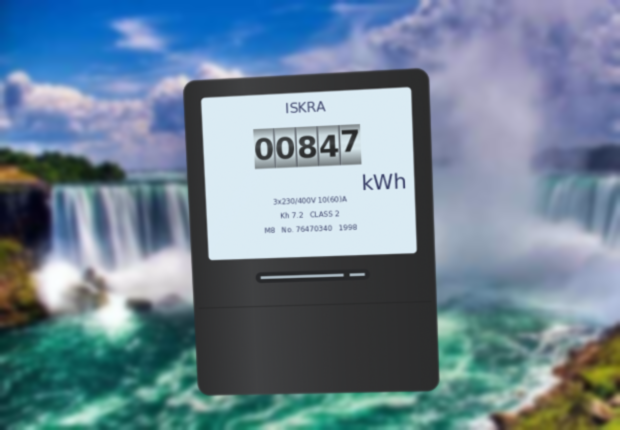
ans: 847; kWh
